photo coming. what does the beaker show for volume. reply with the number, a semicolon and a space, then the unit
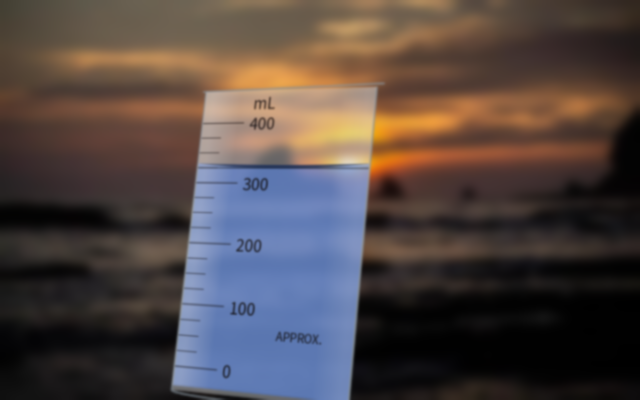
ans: 325; mL
